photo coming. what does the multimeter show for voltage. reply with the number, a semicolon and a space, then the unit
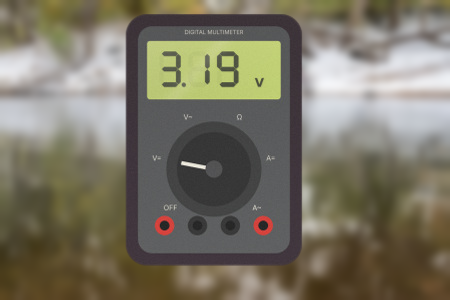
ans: 3.19; V
